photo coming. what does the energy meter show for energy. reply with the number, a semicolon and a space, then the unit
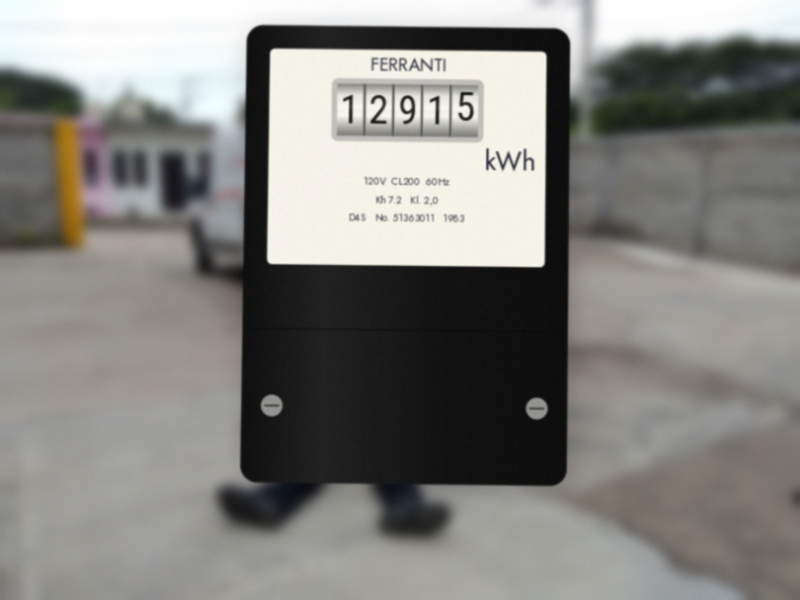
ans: 12915; kWh
